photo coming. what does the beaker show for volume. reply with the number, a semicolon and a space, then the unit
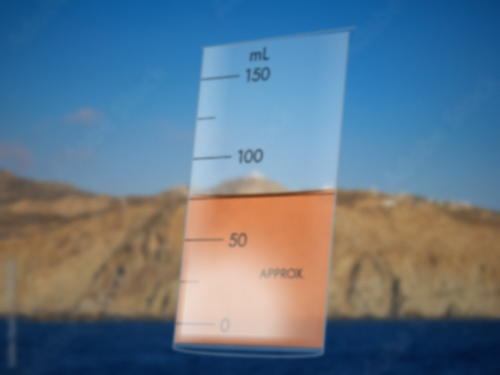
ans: 75; mL
